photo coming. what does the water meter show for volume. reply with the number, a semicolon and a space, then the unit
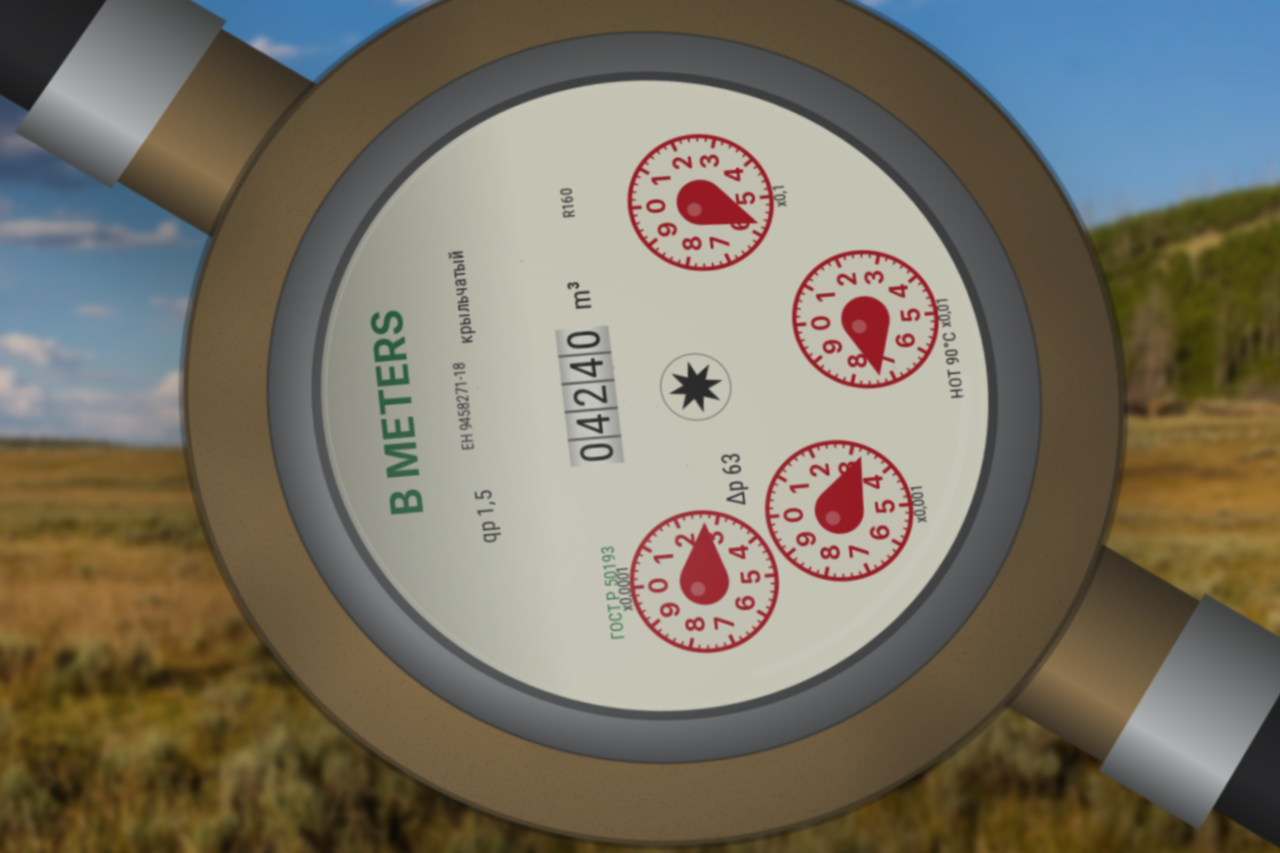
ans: 4240.5732; m³
